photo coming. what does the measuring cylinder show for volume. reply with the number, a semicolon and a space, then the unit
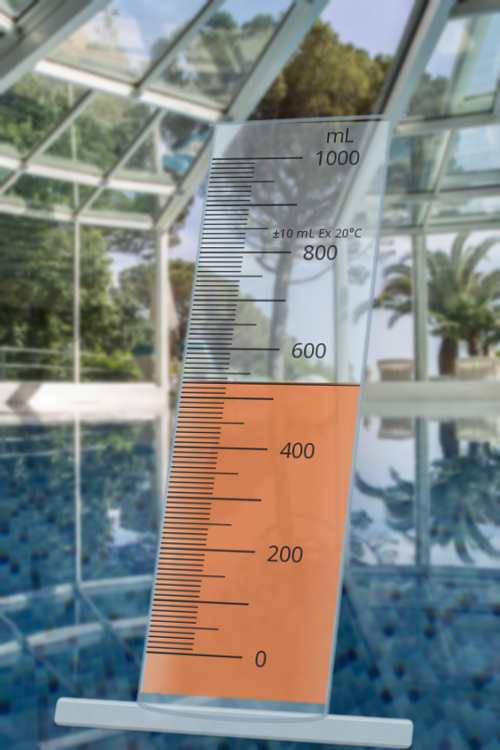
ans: 530; mL
